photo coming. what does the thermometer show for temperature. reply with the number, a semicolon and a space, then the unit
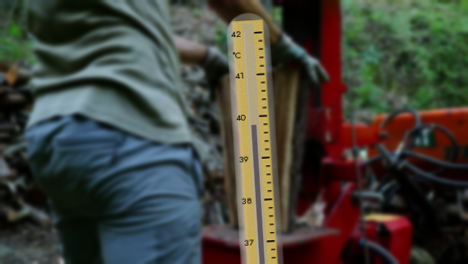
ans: 39.8; °C
